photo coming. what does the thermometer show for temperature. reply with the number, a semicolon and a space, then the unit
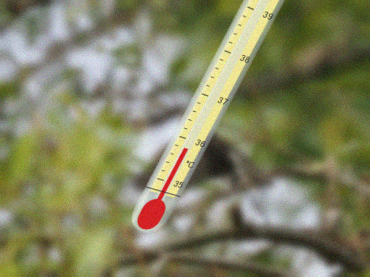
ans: 35.8; °C
